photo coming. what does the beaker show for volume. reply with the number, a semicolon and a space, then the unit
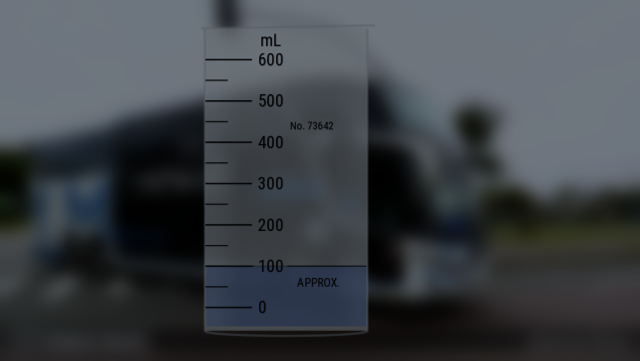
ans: 100; mL
